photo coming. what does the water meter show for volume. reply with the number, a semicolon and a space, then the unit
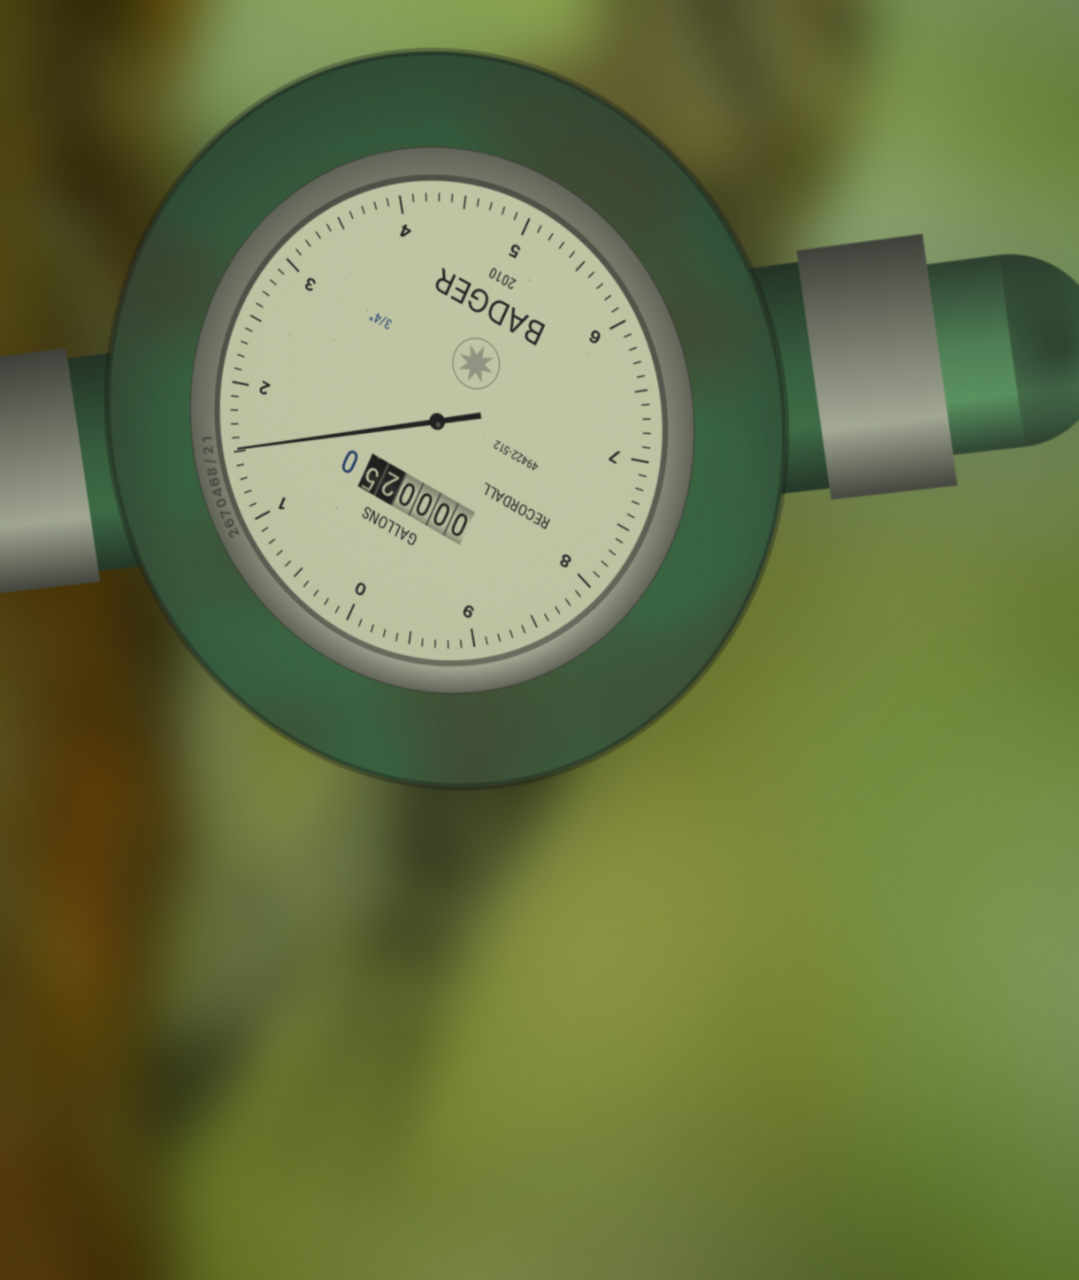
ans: 251.5; gal
